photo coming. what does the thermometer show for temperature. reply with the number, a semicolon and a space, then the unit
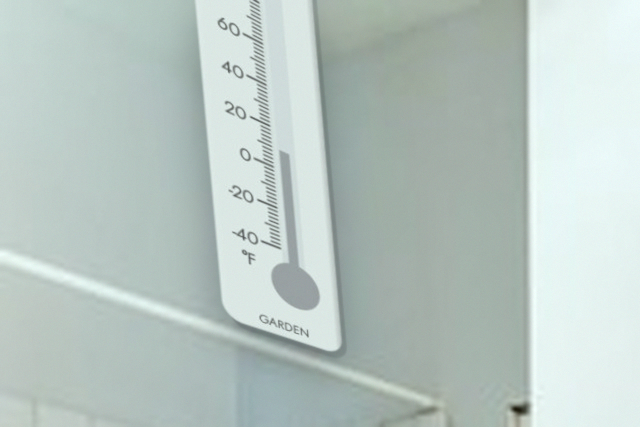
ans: 10; °F
